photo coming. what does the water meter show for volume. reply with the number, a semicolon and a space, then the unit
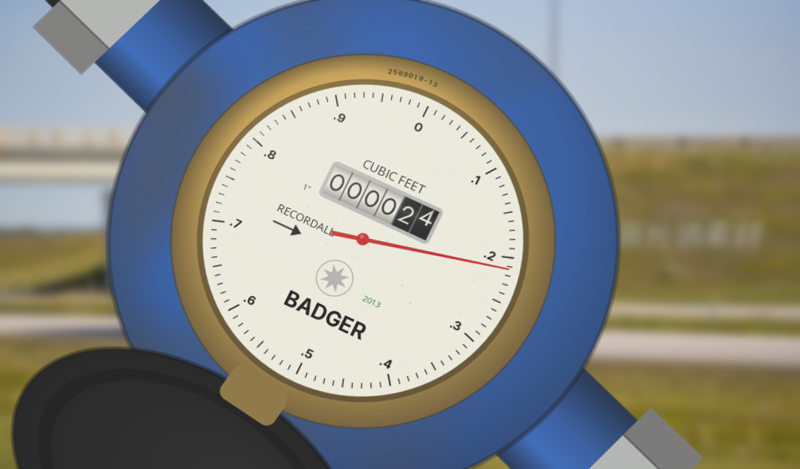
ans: 24.21; ft³
